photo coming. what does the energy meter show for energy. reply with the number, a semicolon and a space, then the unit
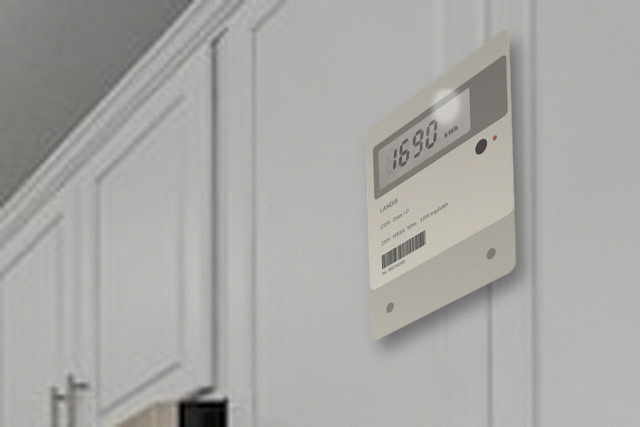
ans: 1690; kWh
